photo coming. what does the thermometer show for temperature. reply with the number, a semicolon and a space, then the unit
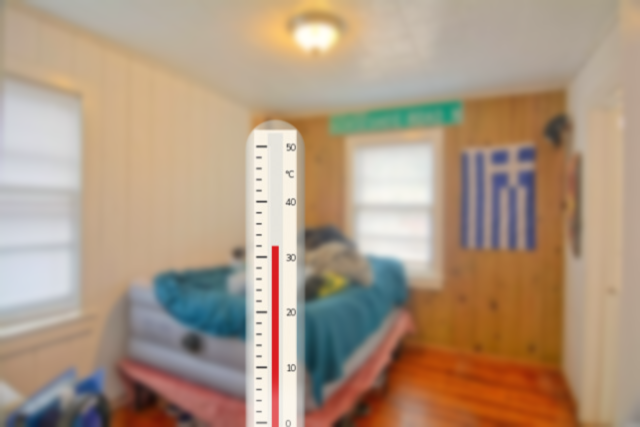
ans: 32; °C
